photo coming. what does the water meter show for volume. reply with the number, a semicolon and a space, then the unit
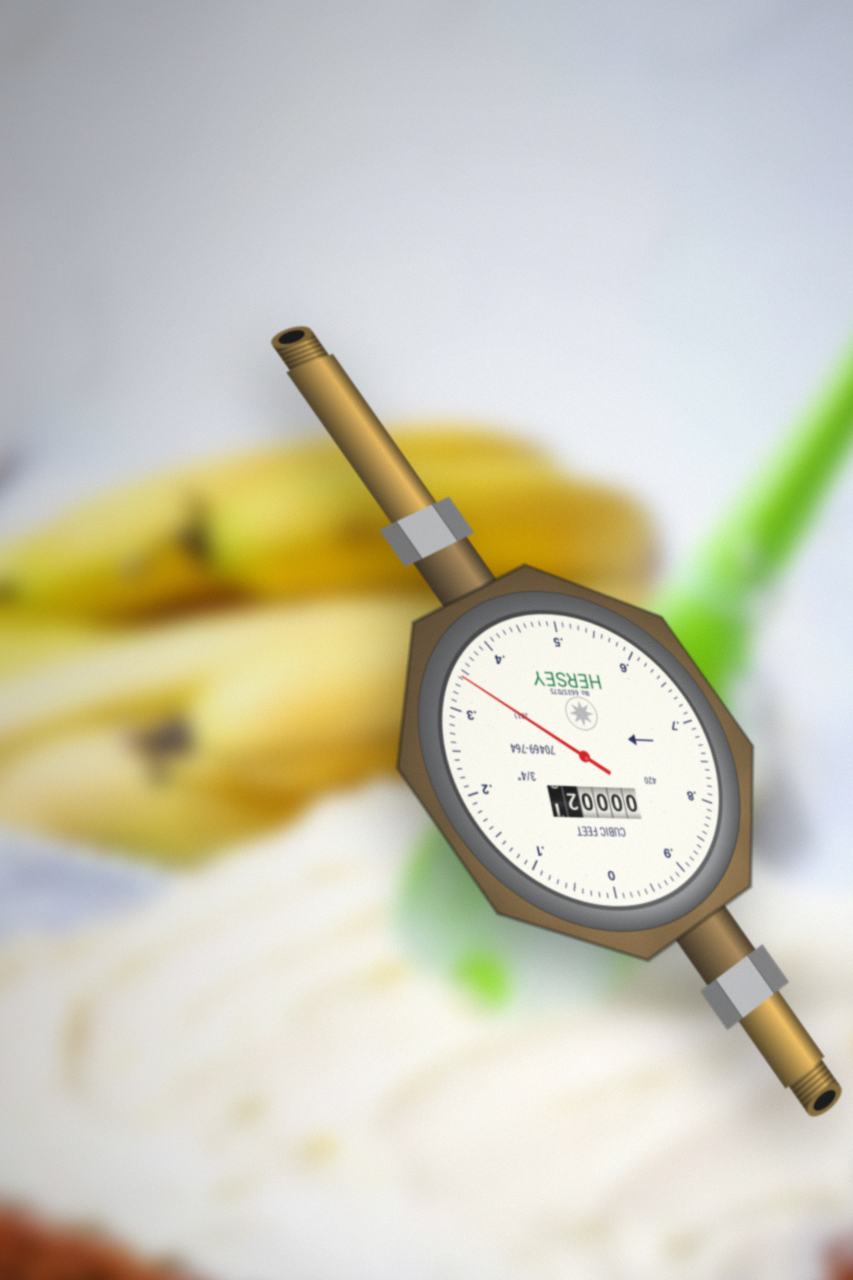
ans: 21.34; ft³
